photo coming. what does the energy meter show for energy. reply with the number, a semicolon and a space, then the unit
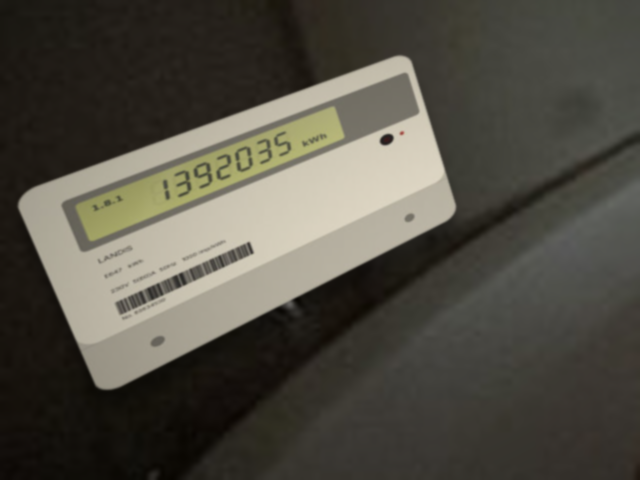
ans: 1392035; kWh
